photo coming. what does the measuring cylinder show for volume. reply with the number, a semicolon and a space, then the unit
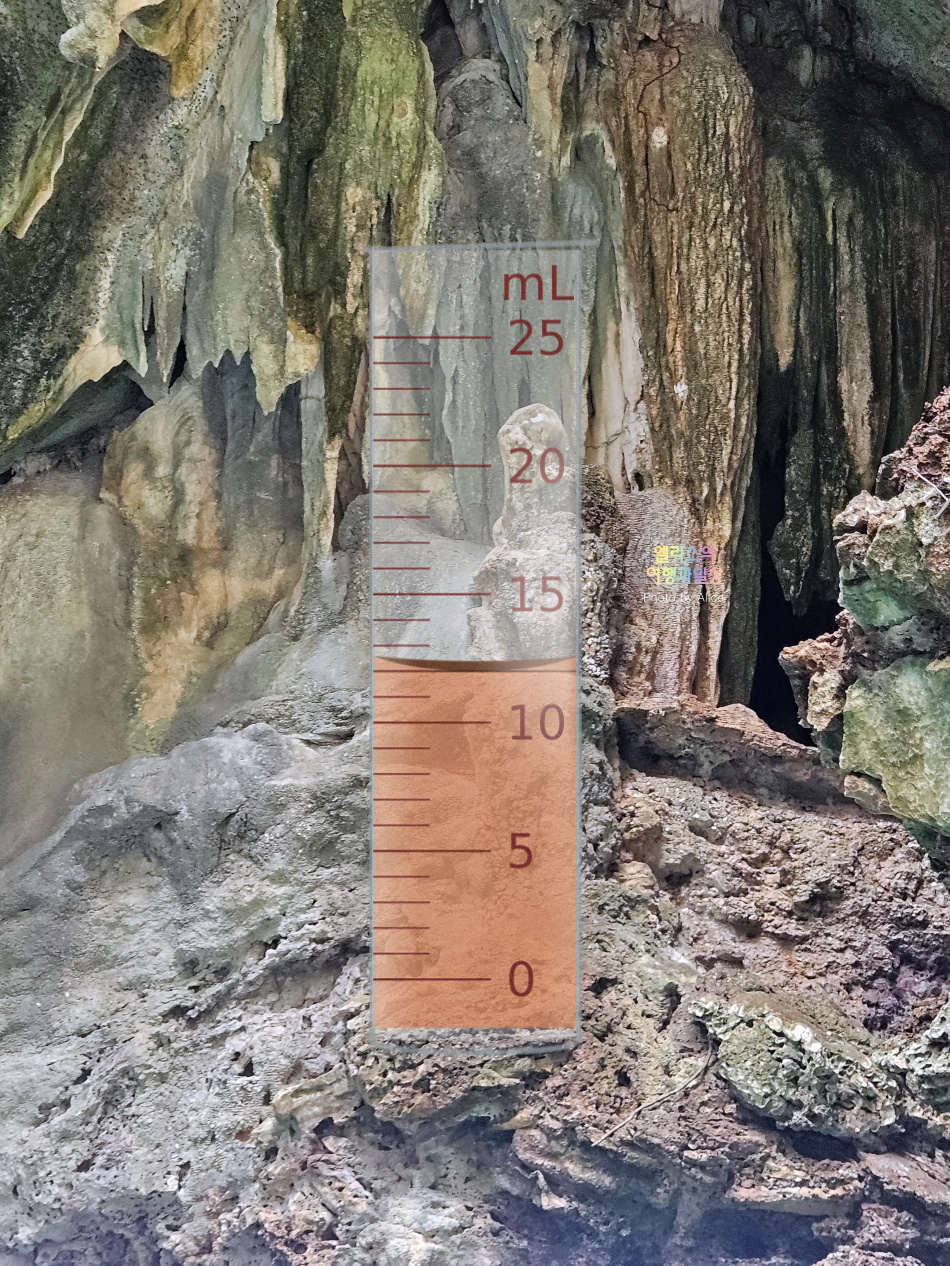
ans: 12; mL
